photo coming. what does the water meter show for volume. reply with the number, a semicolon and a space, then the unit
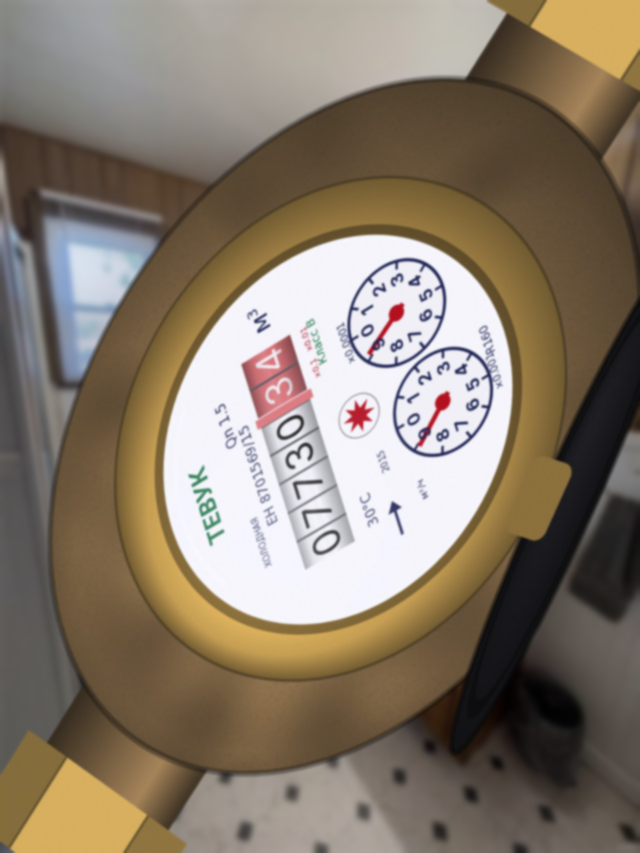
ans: 7730.3489; m³
